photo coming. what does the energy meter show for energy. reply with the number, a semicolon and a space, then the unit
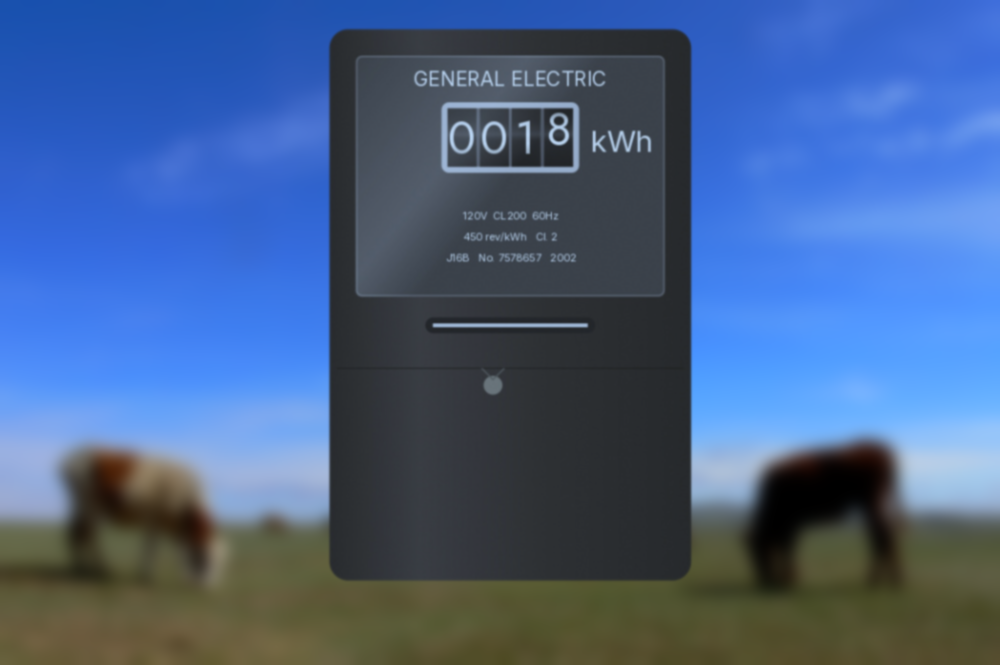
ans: 18; kWh
